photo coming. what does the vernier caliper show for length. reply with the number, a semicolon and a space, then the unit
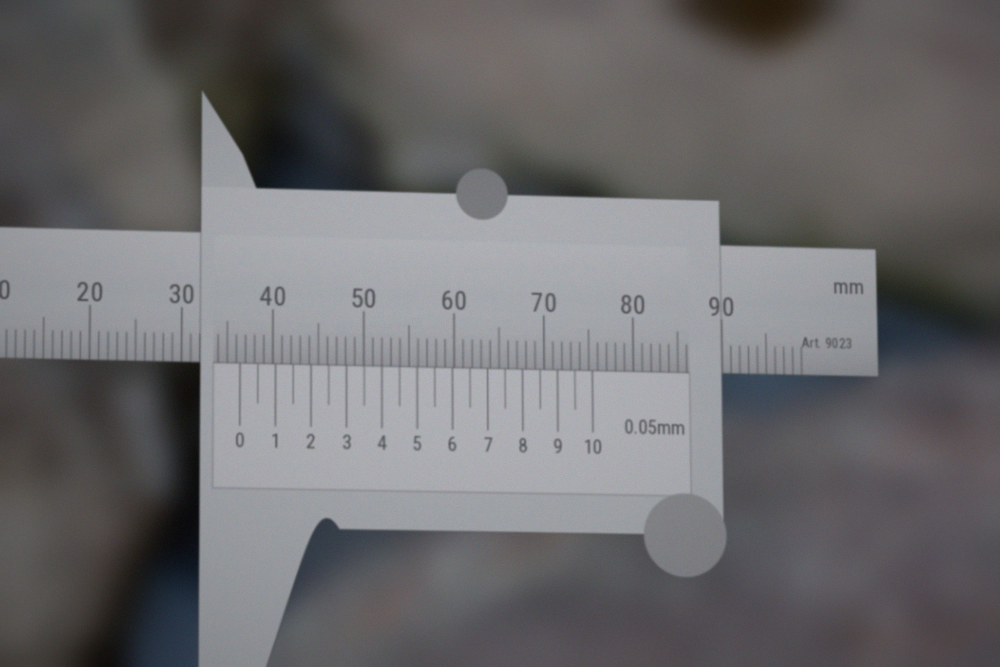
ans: 36.4; mm
